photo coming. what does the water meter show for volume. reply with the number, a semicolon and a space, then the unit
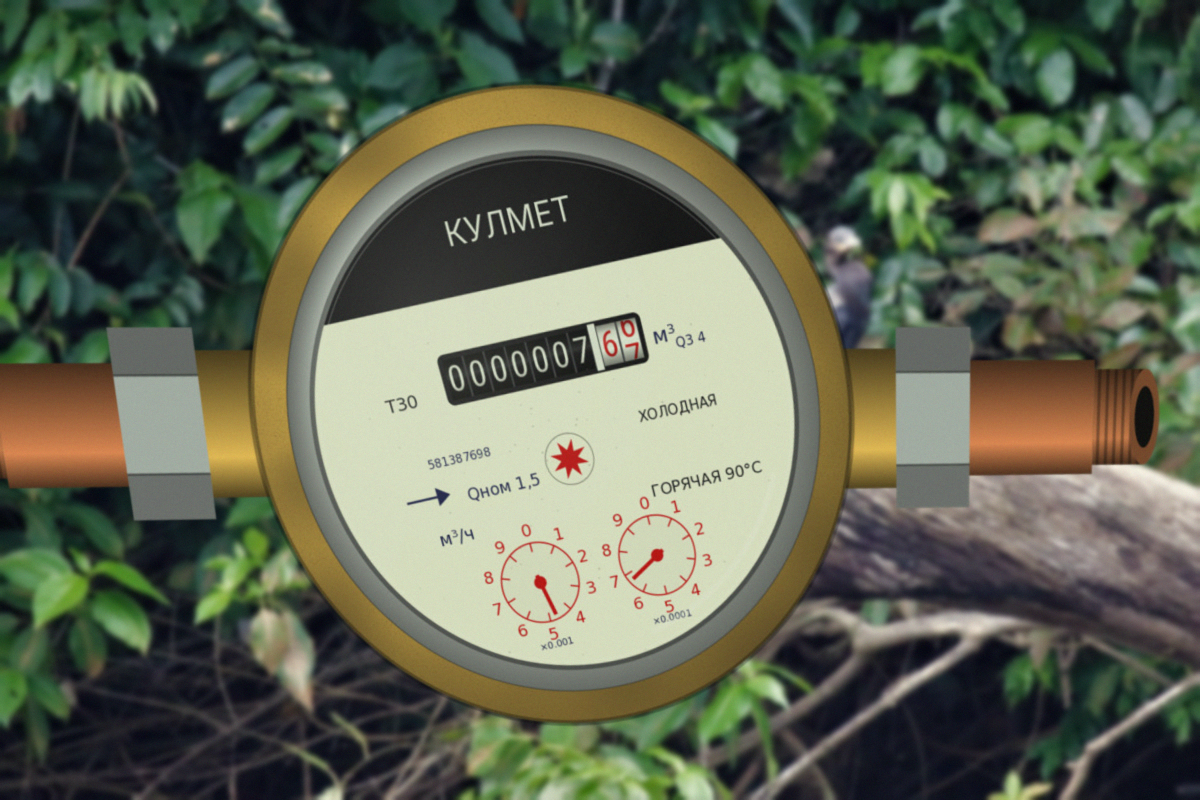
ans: 7.6646; m³
